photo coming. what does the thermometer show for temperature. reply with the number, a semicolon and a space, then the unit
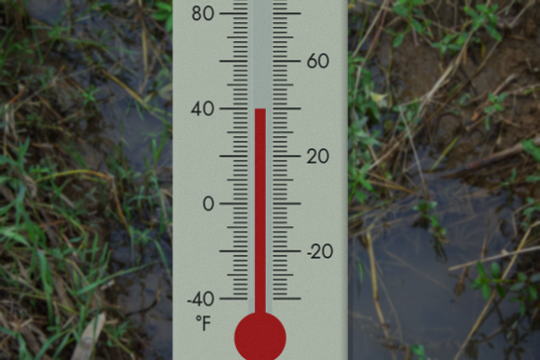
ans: 40; °F
